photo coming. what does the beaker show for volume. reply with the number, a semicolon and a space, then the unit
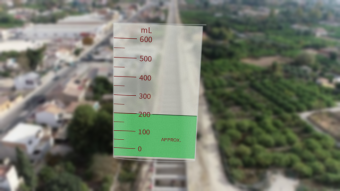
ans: 200; mL
